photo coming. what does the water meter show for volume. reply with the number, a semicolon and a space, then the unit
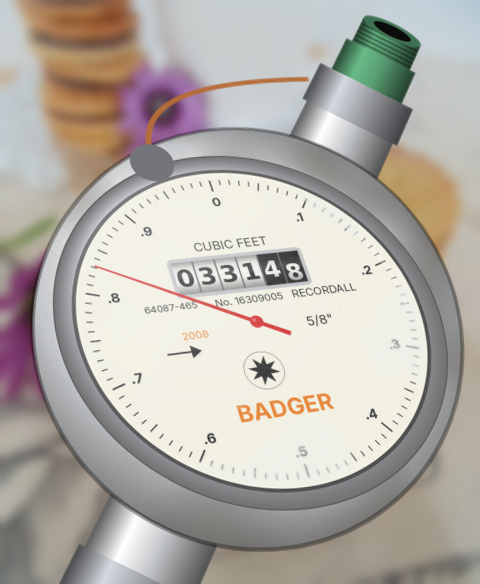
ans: 33147.83; ft³
